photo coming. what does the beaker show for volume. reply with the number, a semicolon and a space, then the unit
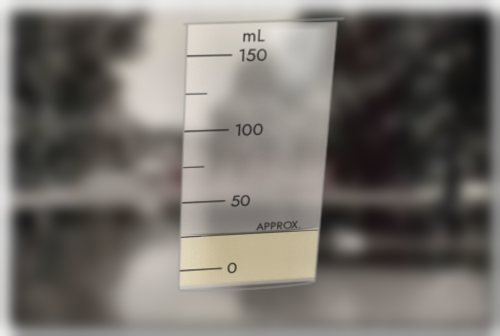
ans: 25; mL
